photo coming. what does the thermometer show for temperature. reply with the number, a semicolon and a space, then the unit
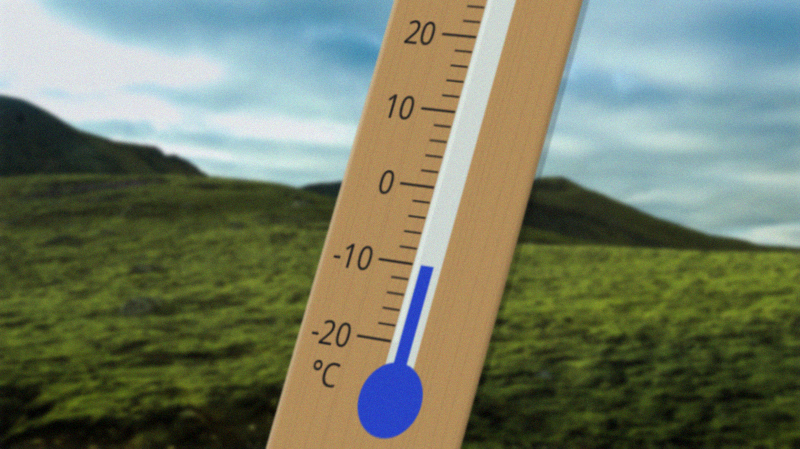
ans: -10; °C
